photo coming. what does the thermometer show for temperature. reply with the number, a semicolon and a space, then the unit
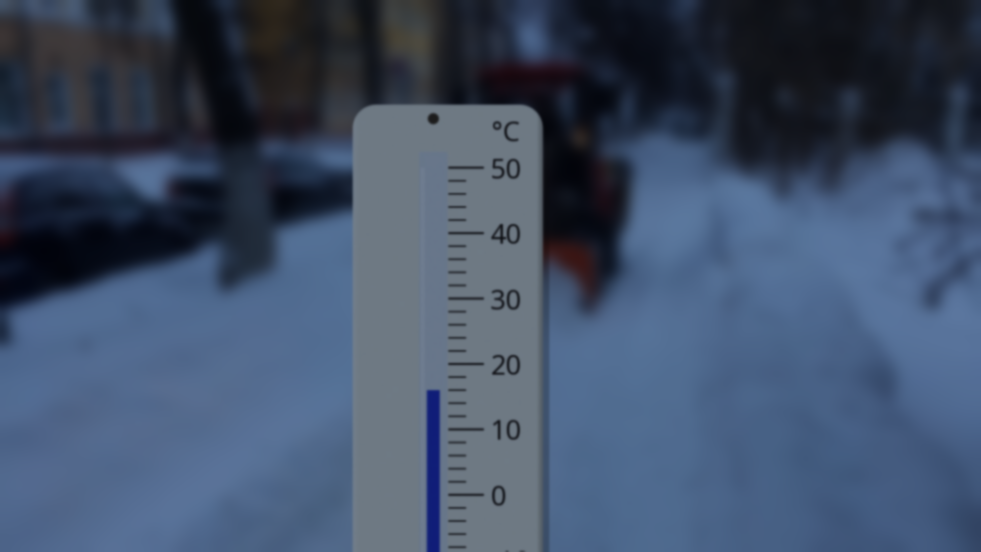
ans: 16; °C
